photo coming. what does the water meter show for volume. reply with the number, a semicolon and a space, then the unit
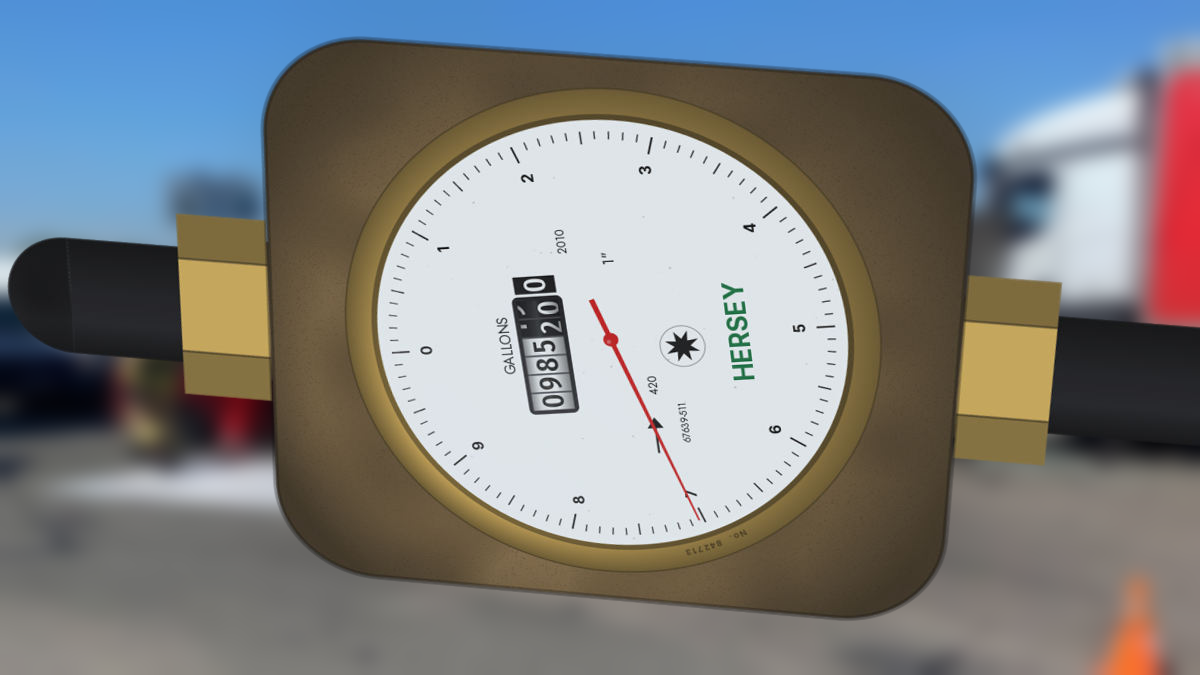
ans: 985197.0; gal
